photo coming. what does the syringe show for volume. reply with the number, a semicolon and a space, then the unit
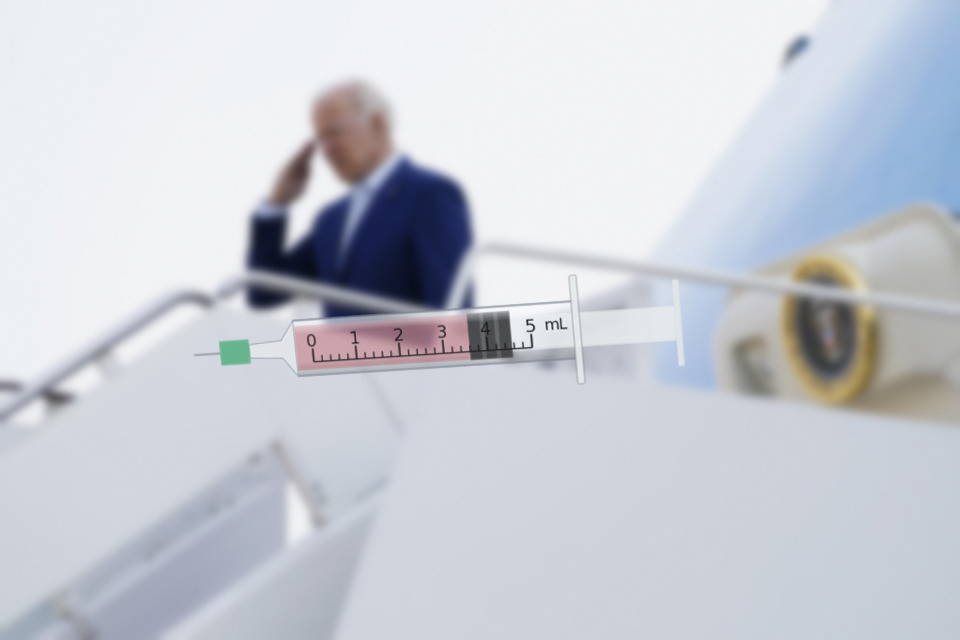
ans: 3.6; mL
